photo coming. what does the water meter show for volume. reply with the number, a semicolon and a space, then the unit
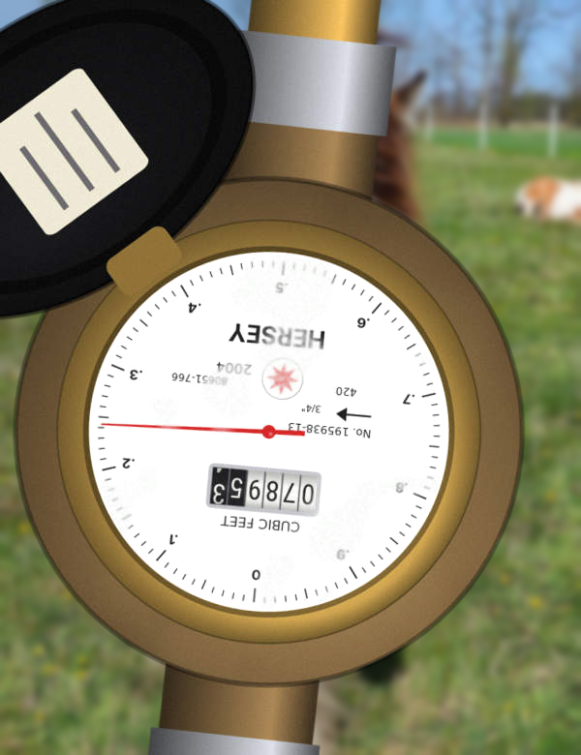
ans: 78953.24; ft³
